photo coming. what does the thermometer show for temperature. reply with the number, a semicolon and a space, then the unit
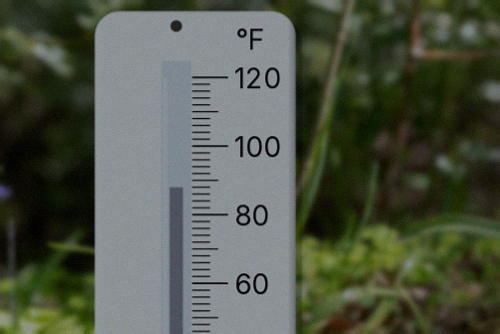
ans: 88; °F
